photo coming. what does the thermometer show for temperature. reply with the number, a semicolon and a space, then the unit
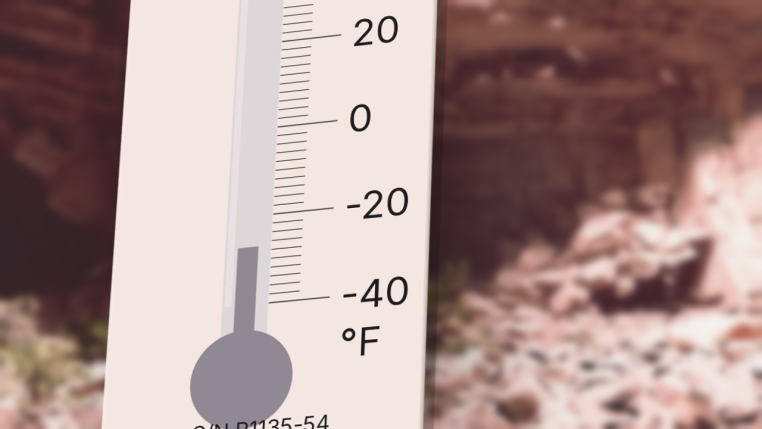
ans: -27; °F
